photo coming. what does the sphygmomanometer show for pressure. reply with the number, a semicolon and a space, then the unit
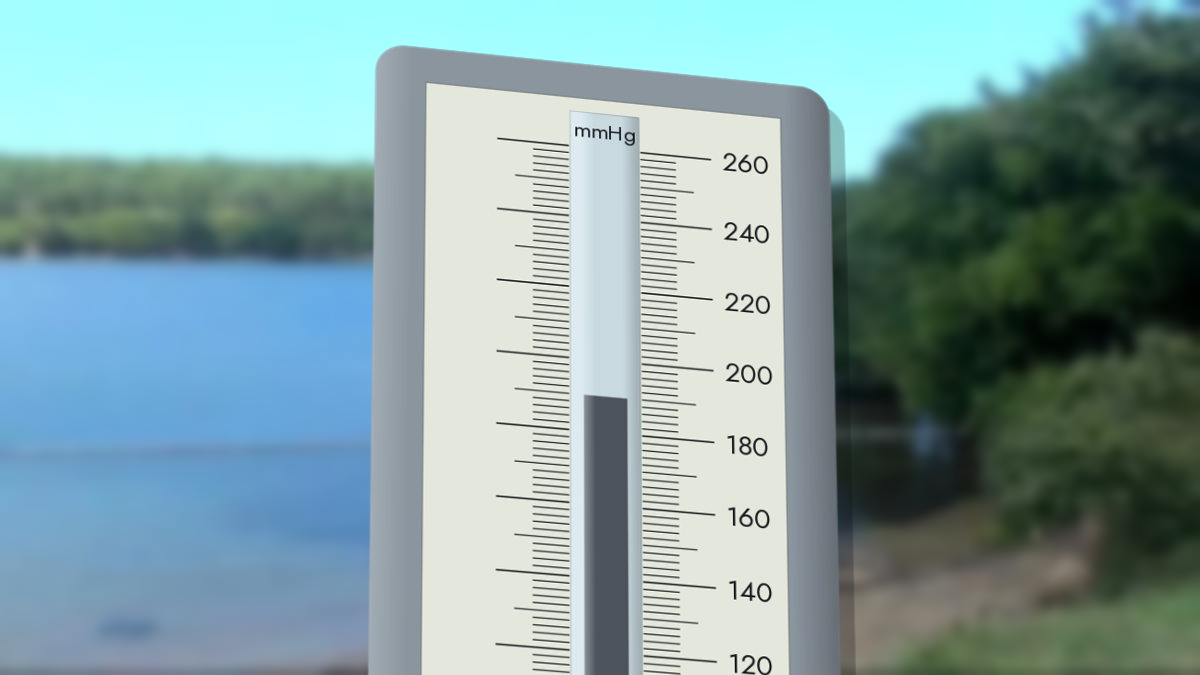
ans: 190; mmHg
